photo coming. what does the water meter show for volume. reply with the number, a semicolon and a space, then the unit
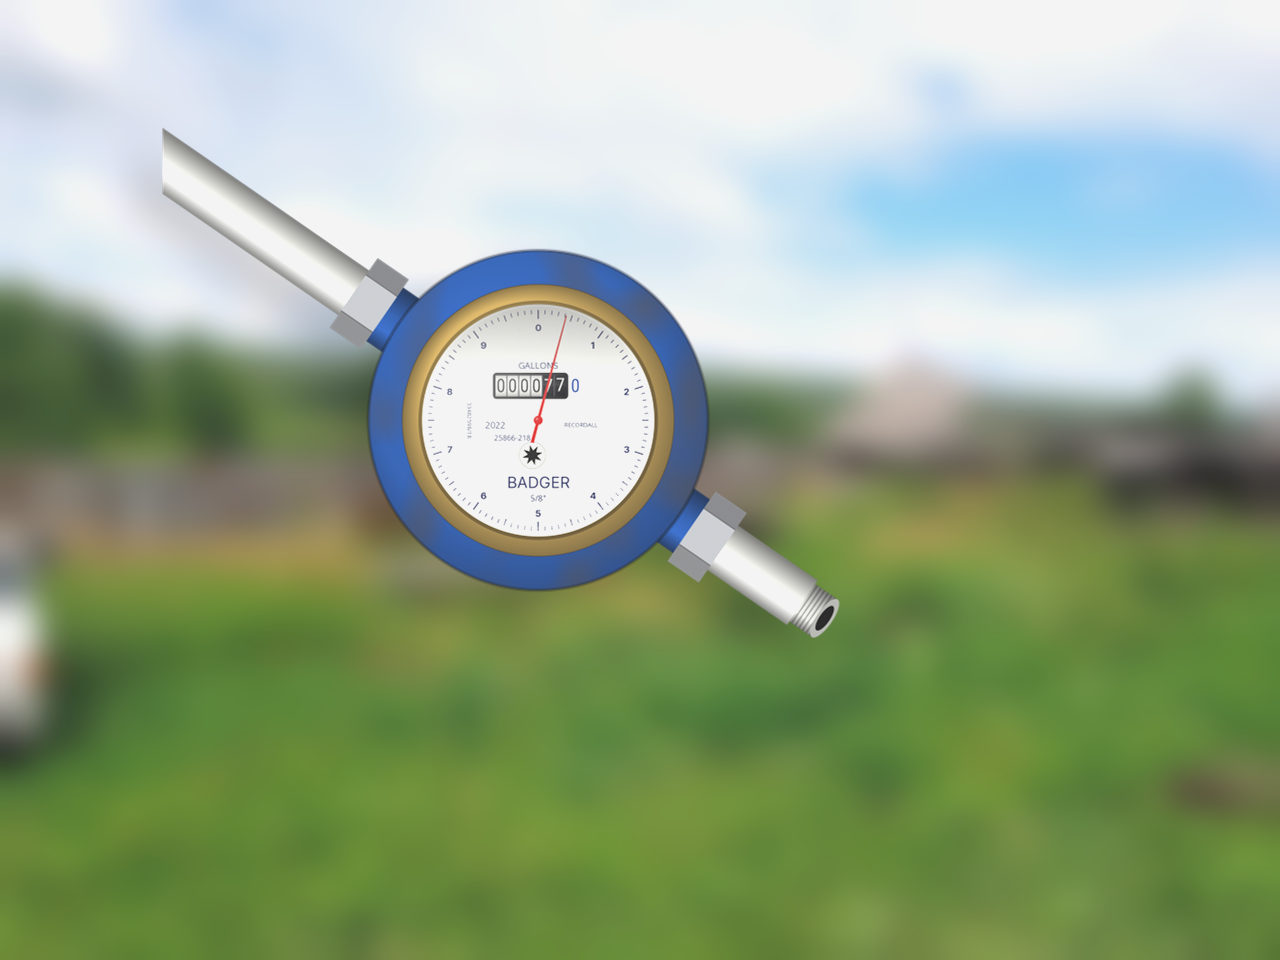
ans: 770.4; gal
